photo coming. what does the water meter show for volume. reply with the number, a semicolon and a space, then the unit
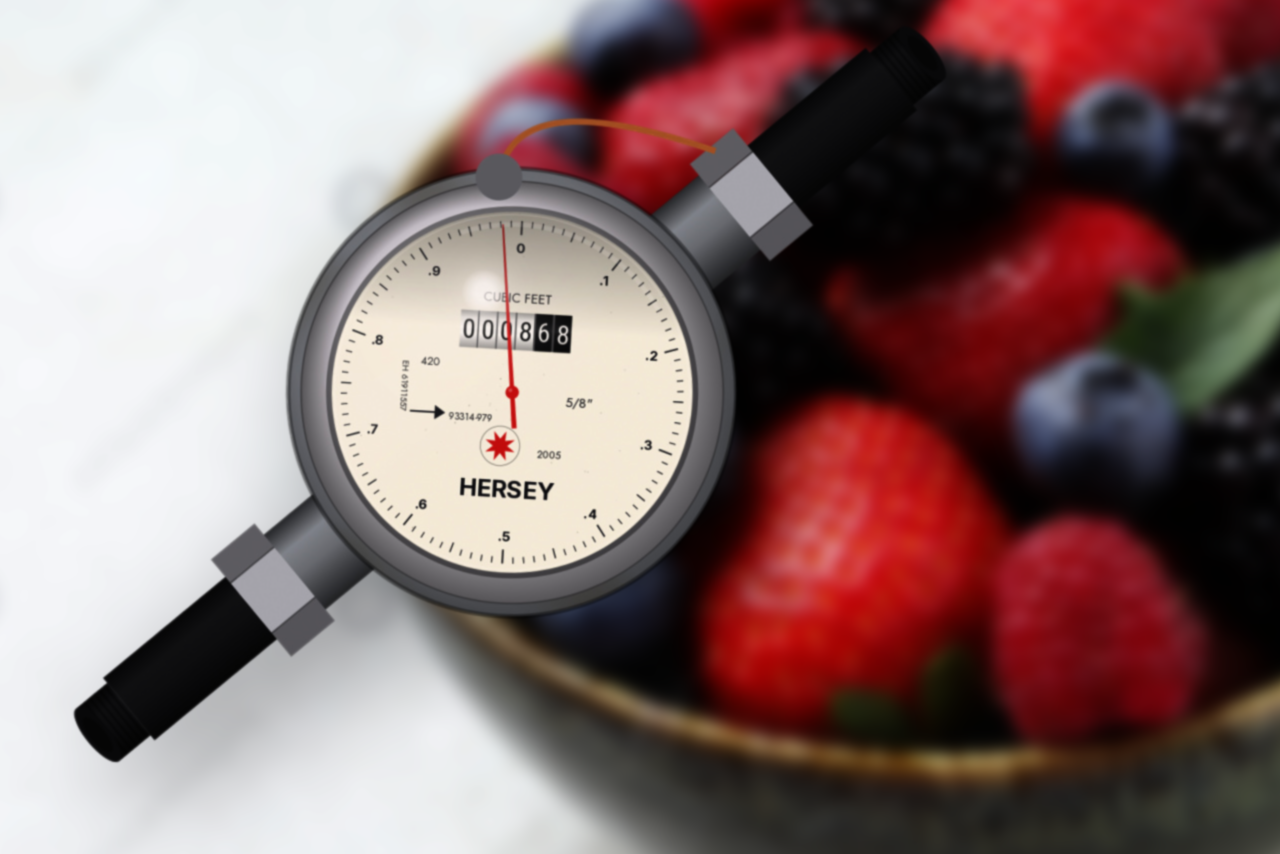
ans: 867.98; ft³
